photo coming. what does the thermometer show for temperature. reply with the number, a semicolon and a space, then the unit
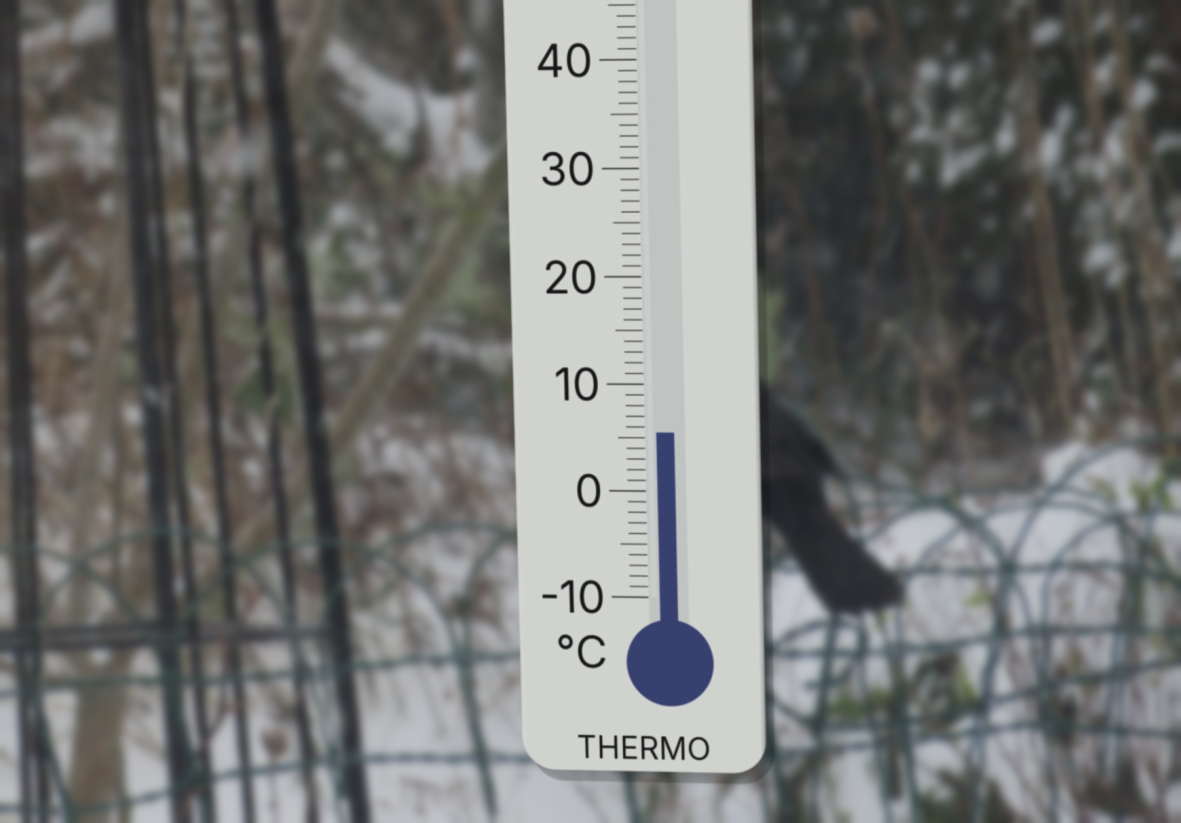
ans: 5.5; °C
